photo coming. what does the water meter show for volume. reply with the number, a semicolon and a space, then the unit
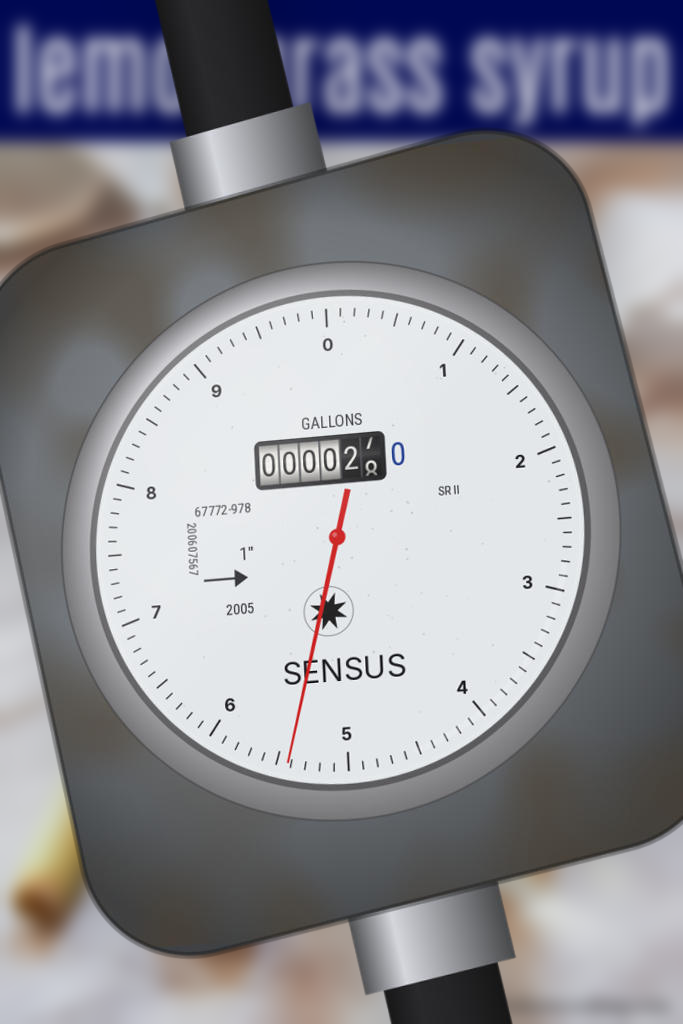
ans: 275.4; gal
